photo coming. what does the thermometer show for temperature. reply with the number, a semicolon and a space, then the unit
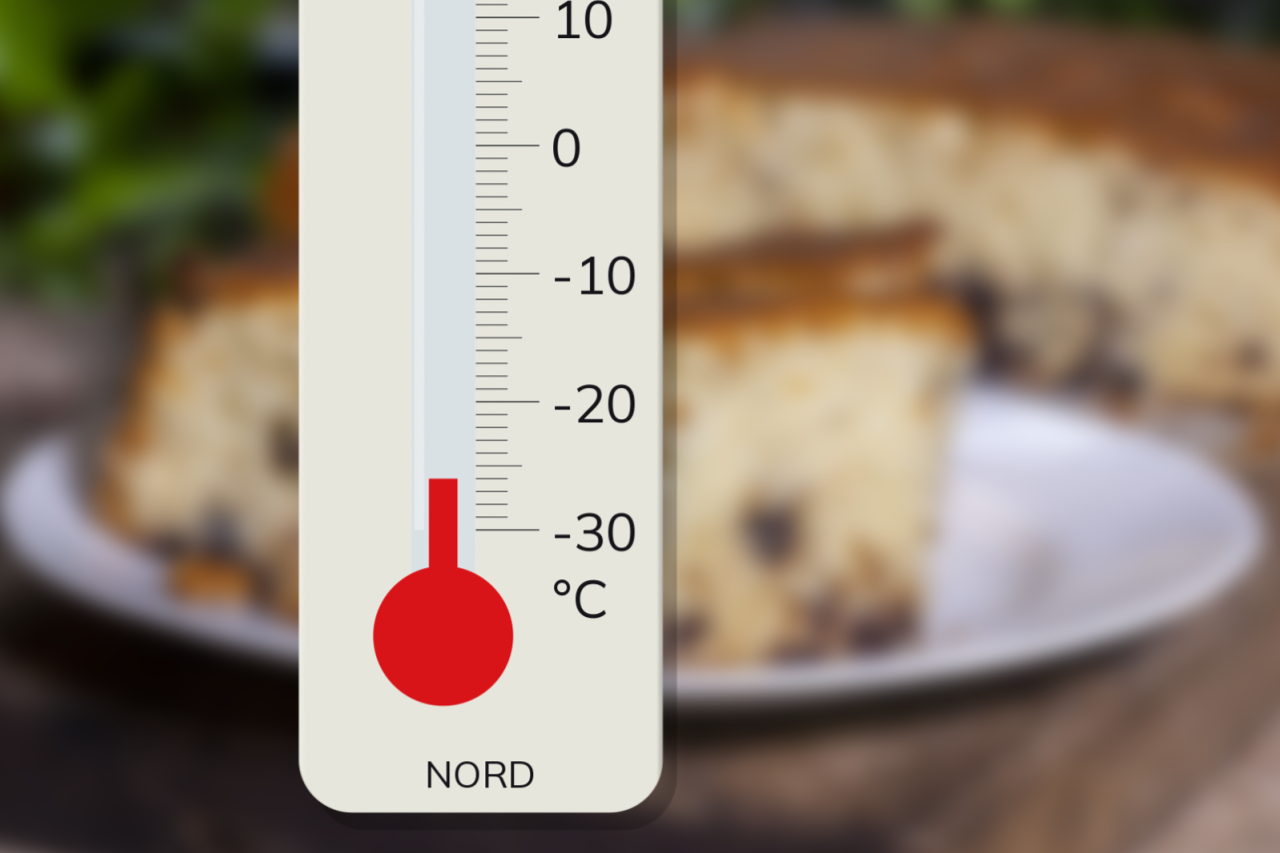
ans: -26; °C
